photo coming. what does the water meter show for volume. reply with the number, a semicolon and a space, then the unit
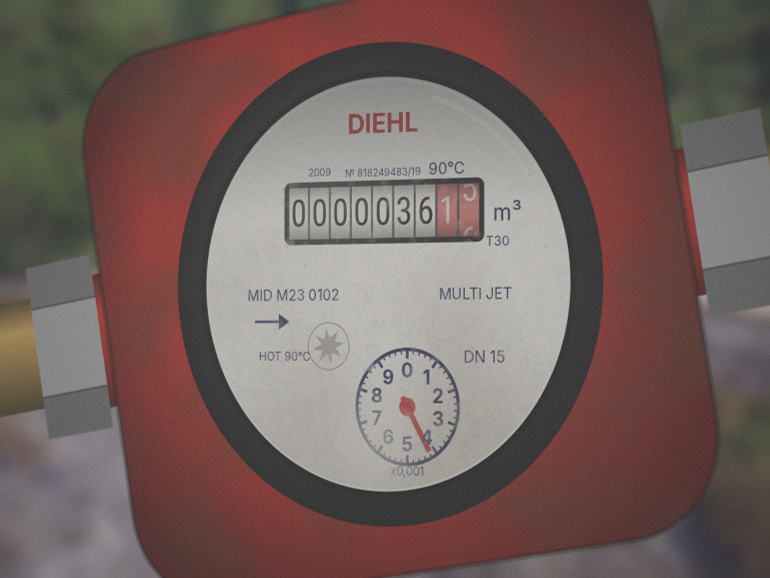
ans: 36.154; m³
